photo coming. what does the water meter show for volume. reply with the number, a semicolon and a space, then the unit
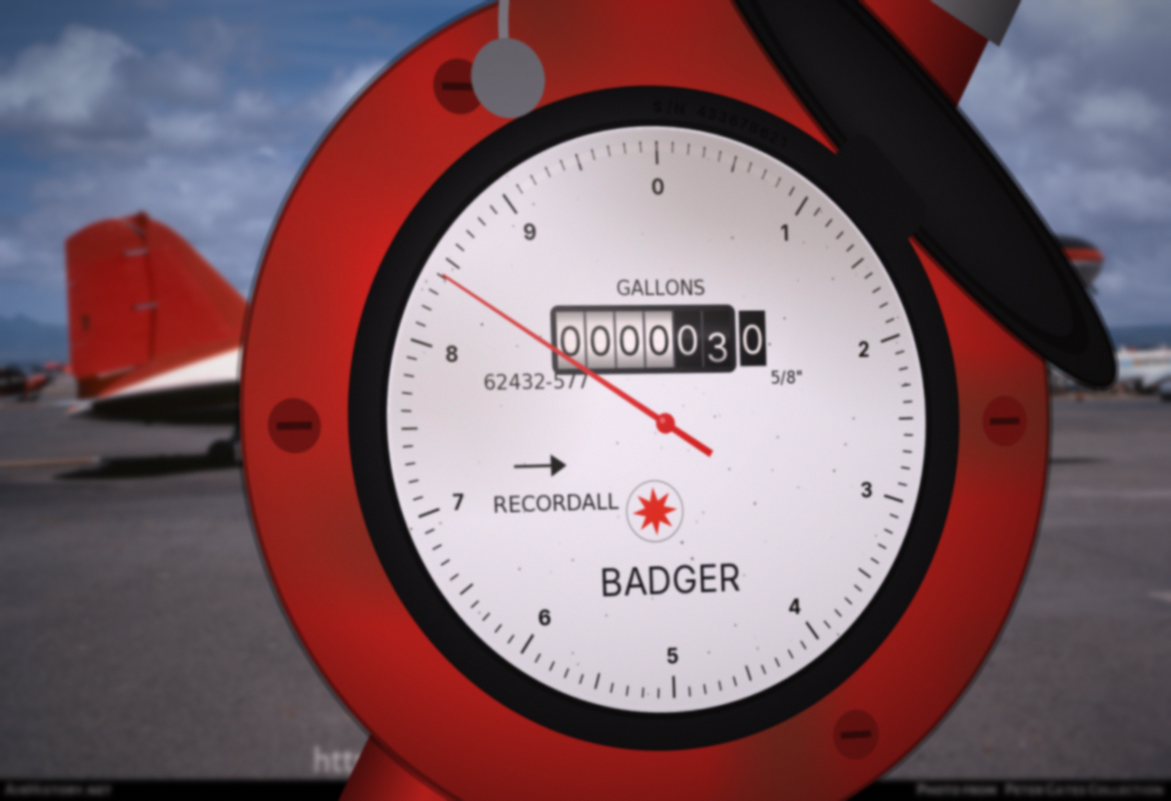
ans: 28.4; gal
